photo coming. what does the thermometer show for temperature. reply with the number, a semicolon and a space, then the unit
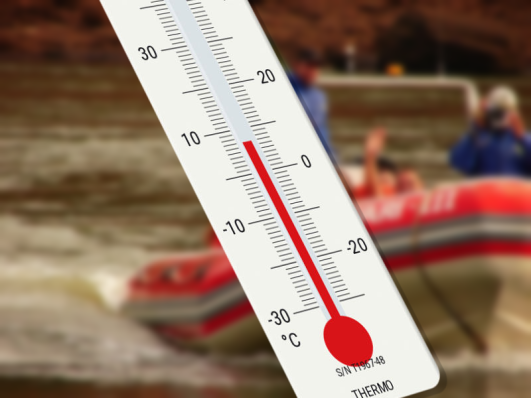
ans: 7; °C
